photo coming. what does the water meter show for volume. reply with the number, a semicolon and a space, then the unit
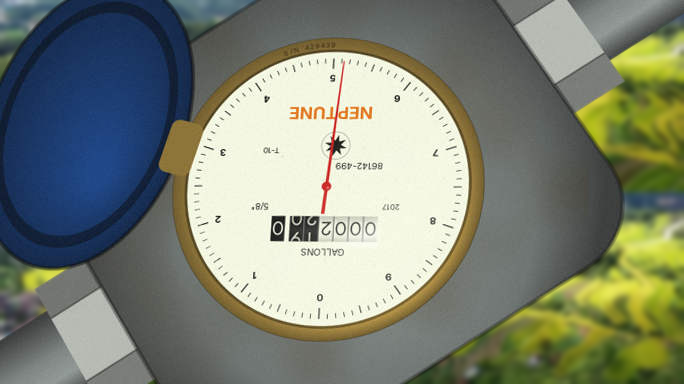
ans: 2195.1; gal
